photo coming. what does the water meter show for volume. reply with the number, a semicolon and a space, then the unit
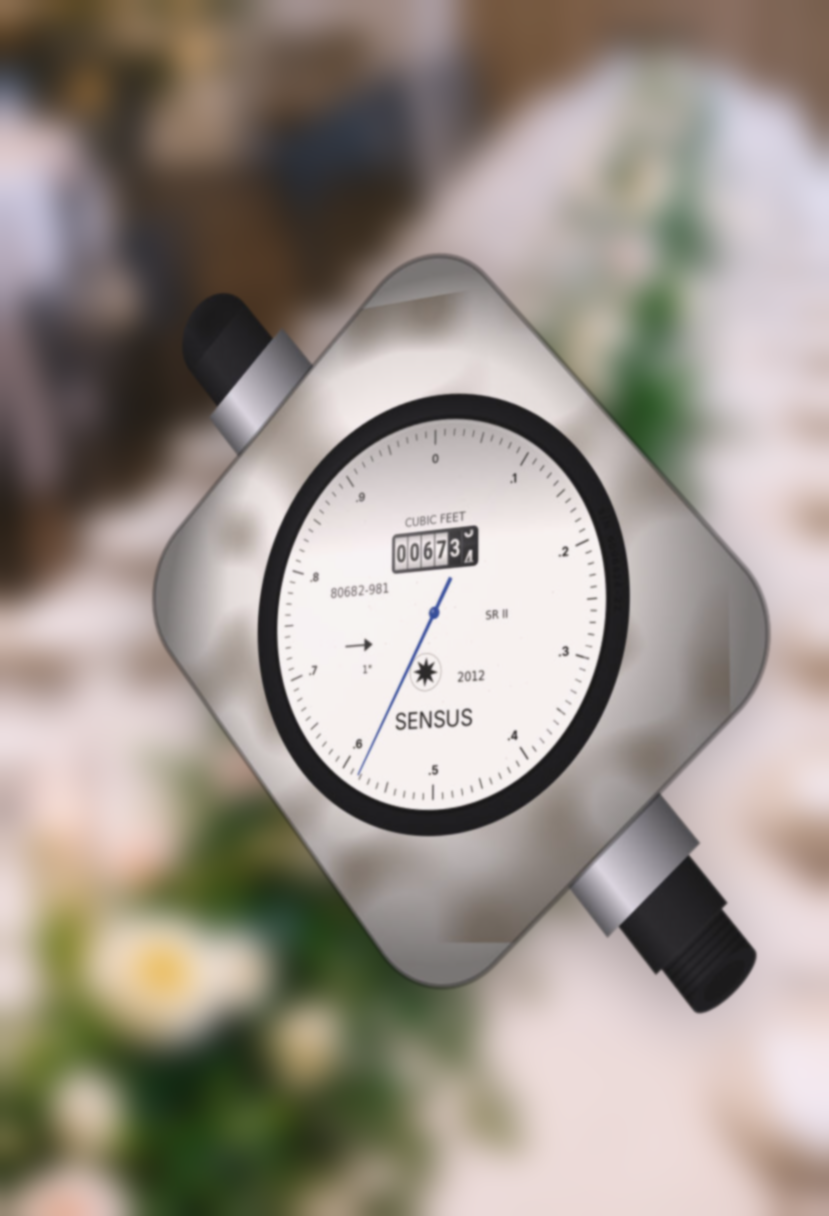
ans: 6733.58; ft³
